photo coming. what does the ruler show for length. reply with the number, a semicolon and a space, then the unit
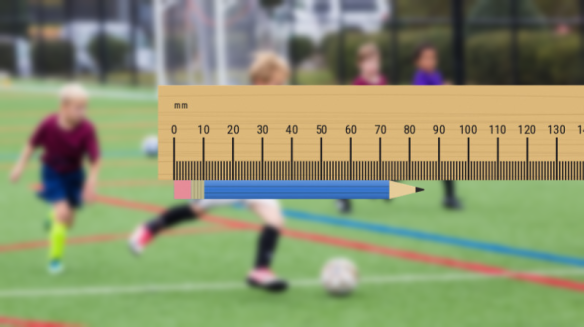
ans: 85; mm
